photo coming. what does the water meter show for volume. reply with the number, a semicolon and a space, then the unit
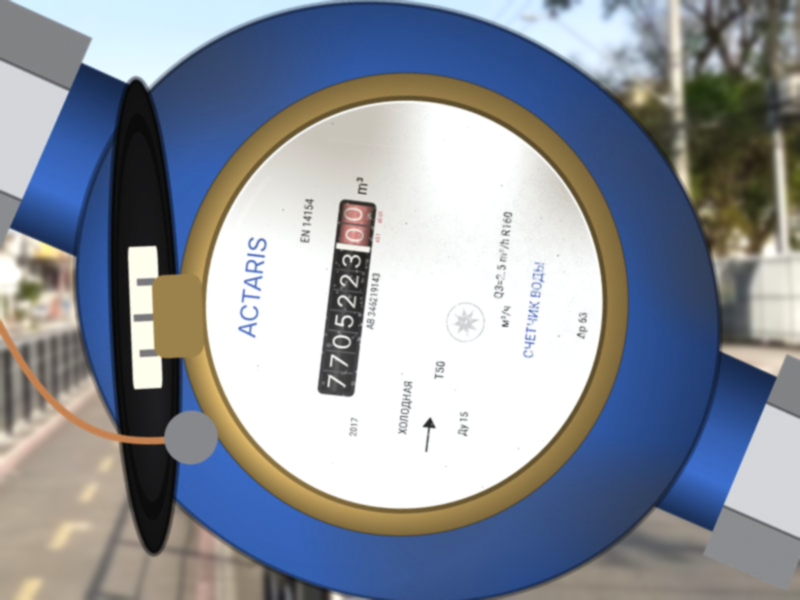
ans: 7705223.00; m³
